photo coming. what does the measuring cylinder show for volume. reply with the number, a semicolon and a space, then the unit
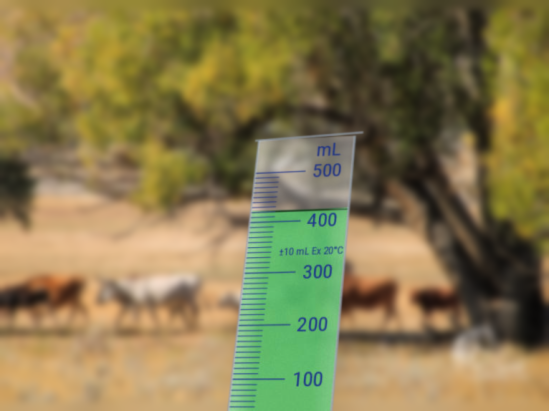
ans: 420; mL
